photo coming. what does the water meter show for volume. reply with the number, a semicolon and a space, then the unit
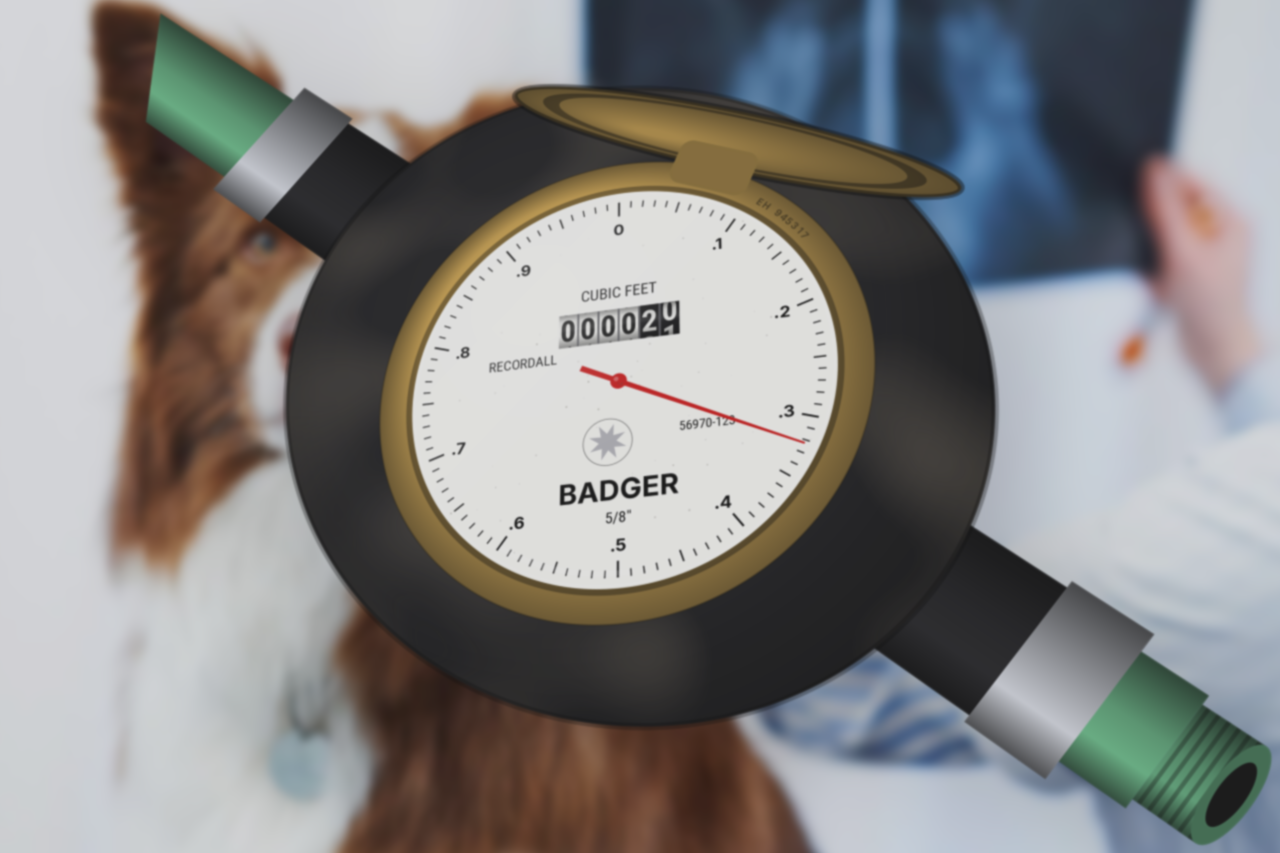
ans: 20.32; ft³
